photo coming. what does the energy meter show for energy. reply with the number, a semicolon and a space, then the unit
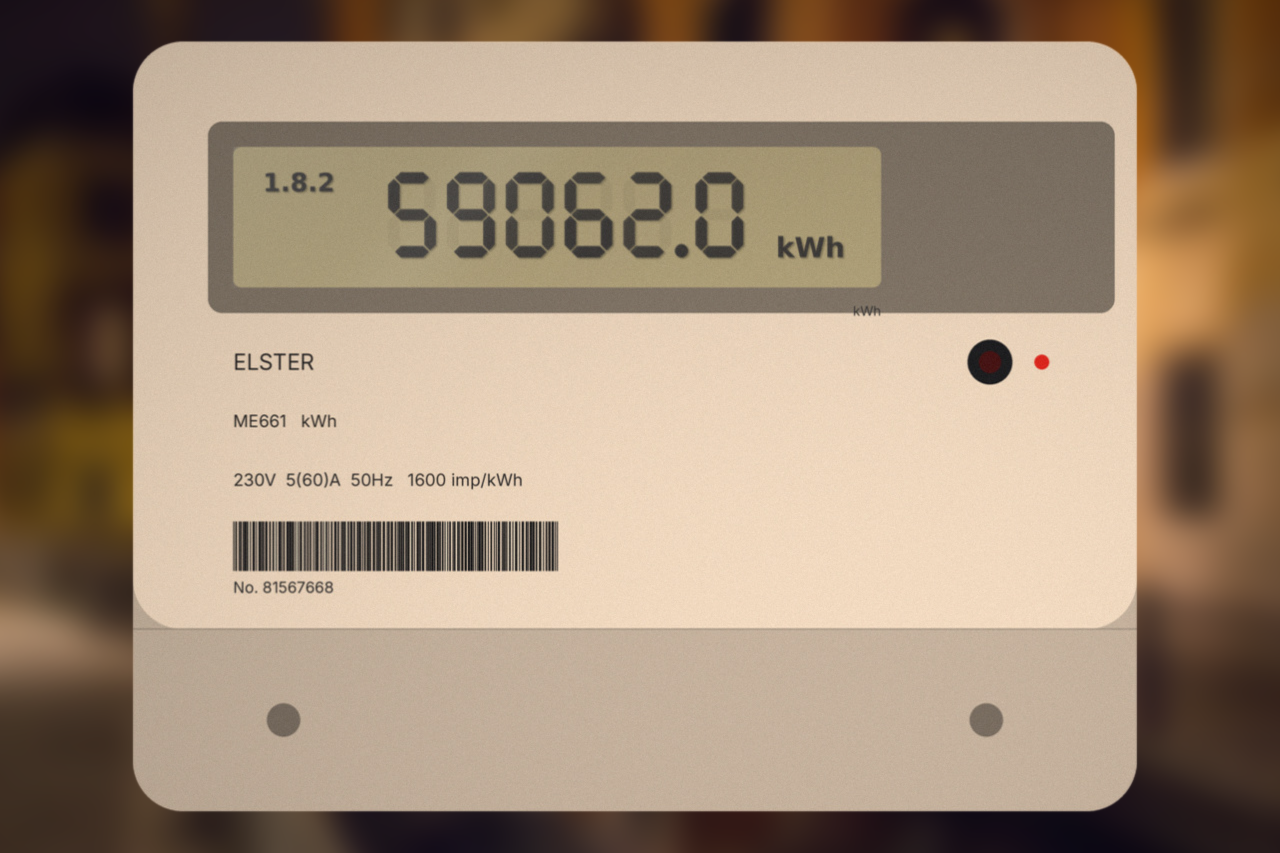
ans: 59062.0; kWh
